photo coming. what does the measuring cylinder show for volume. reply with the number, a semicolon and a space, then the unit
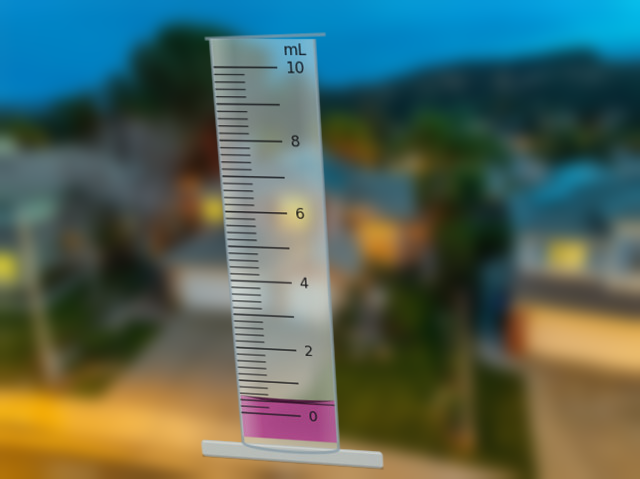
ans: 0.4; mL
